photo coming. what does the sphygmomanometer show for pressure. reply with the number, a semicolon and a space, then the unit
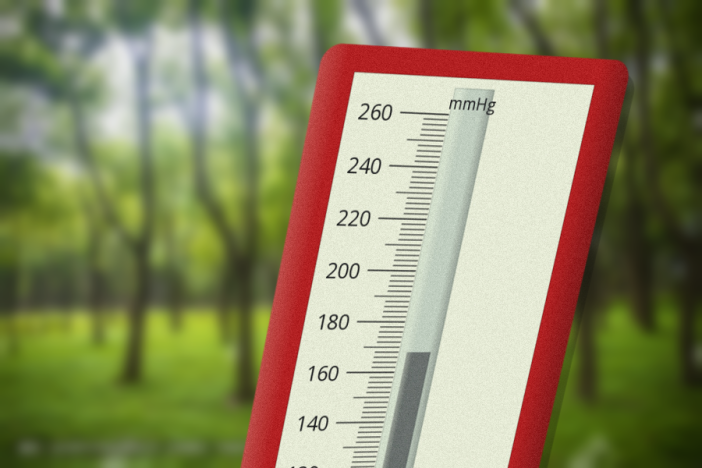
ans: 168; mmHg
